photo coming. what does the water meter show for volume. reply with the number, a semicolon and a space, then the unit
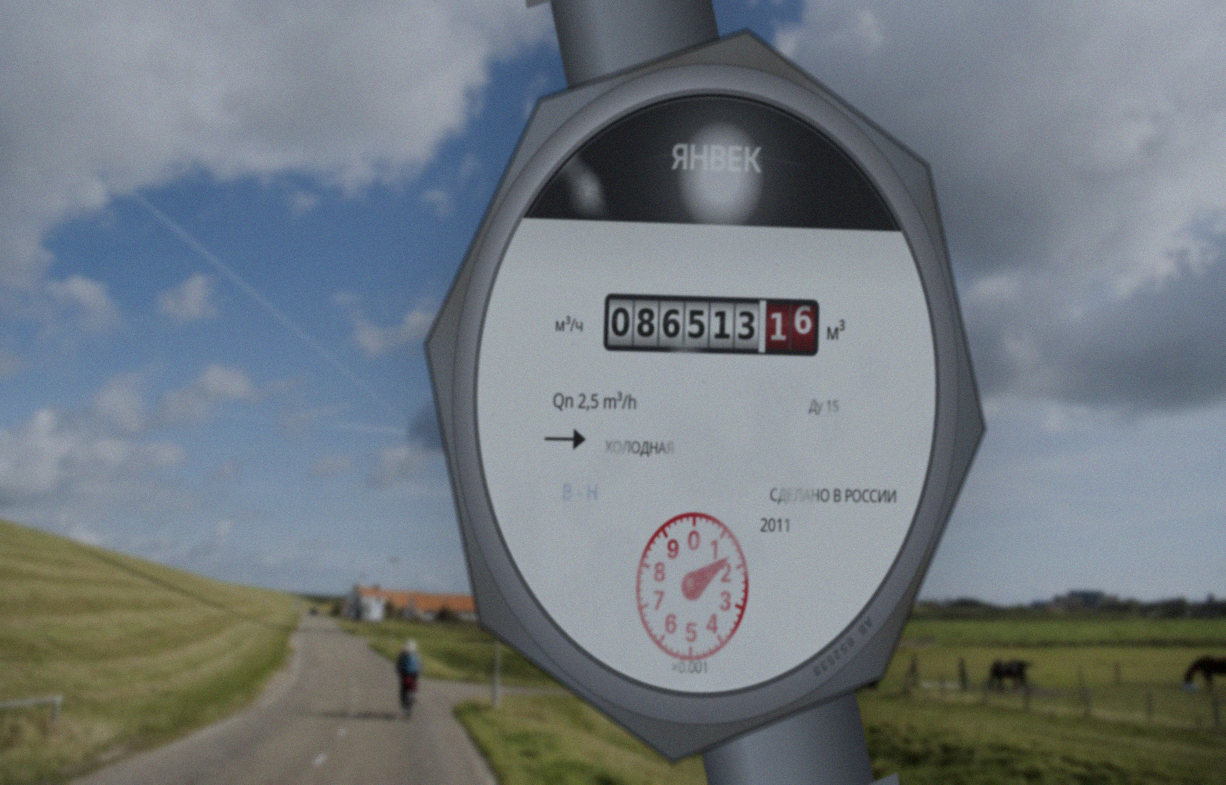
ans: 86513.161; m³
